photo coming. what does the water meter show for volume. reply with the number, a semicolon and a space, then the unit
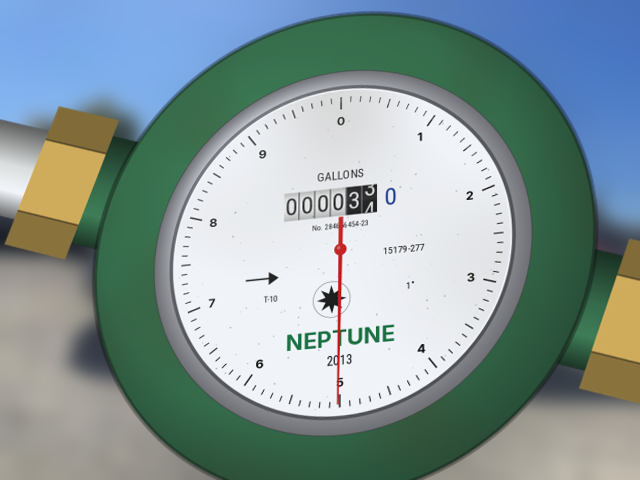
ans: 335.0; gal
